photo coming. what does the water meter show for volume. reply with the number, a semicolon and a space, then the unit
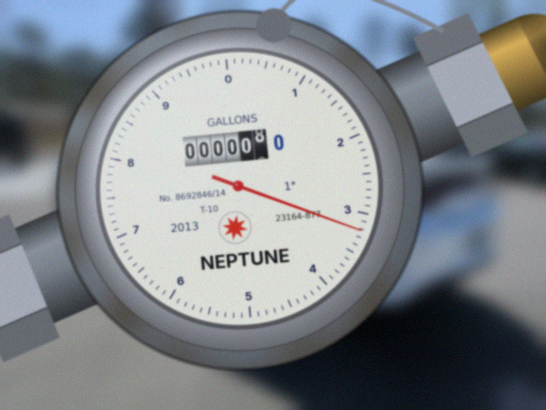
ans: 83.2; gal
